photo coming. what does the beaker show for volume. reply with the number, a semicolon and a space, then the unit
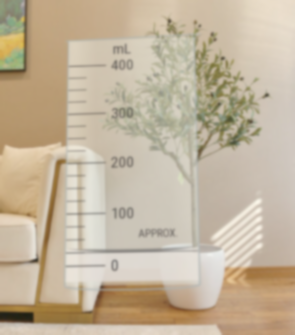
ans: 25; mL
